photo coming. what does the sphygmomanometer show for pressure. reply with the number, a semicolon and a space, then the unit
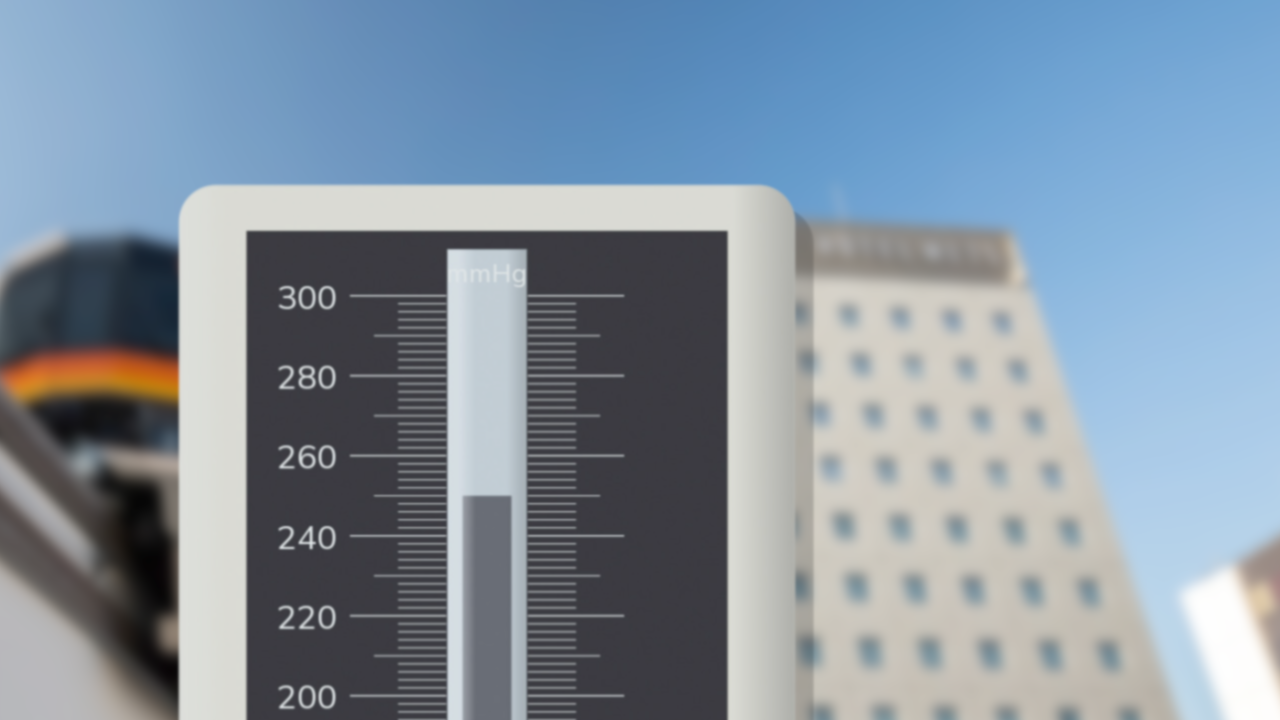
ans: 250; mmHg
